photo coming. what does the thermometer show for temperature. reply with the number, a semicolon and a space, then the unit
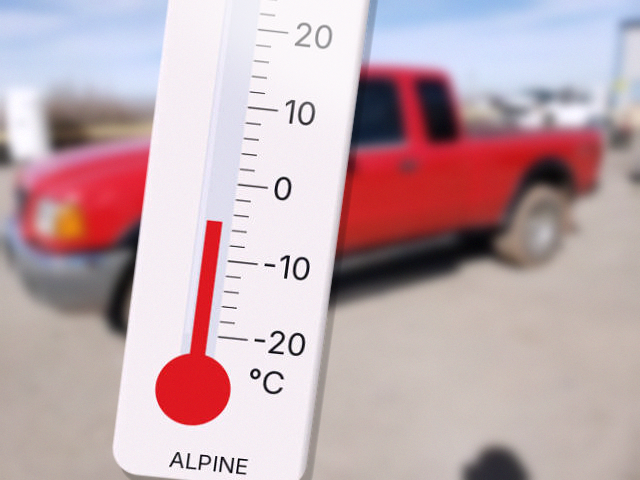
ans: -5; °C
